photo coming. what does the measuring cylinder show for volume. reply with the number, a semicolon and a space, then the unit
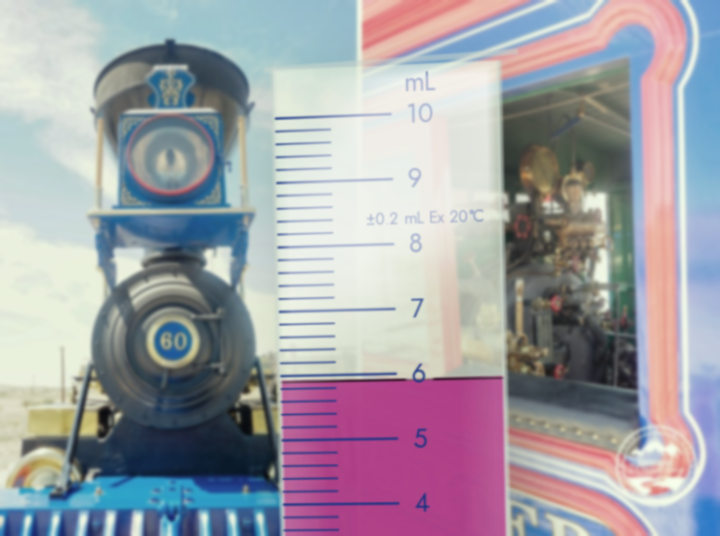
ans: 5.9; mL
